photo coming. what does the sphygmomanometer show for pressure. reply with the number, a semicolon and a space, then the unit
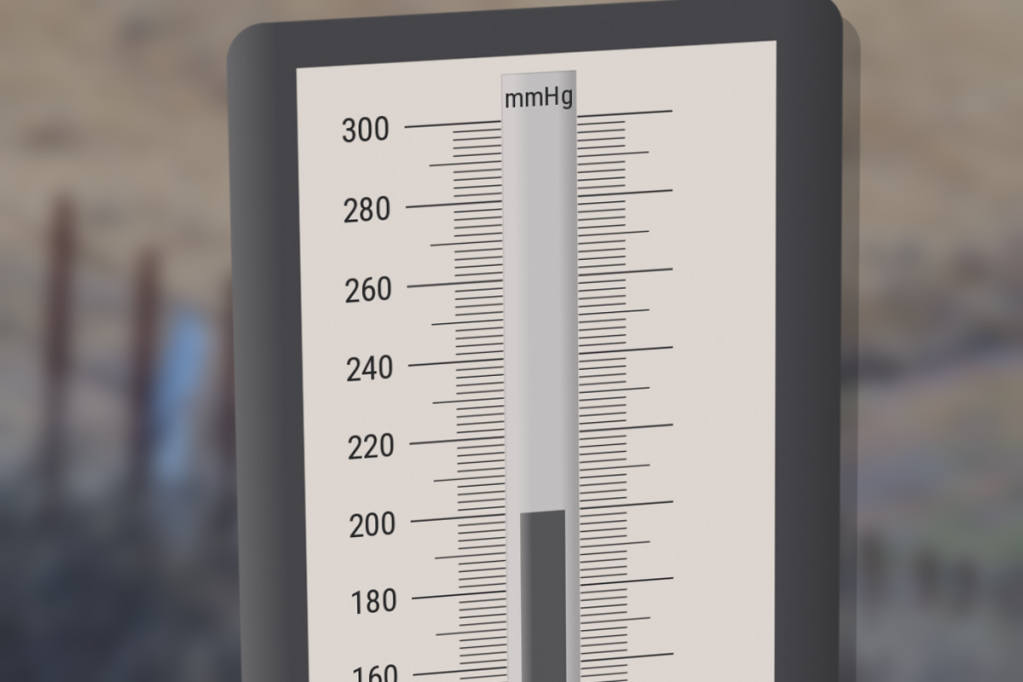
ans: 200; mmHg
